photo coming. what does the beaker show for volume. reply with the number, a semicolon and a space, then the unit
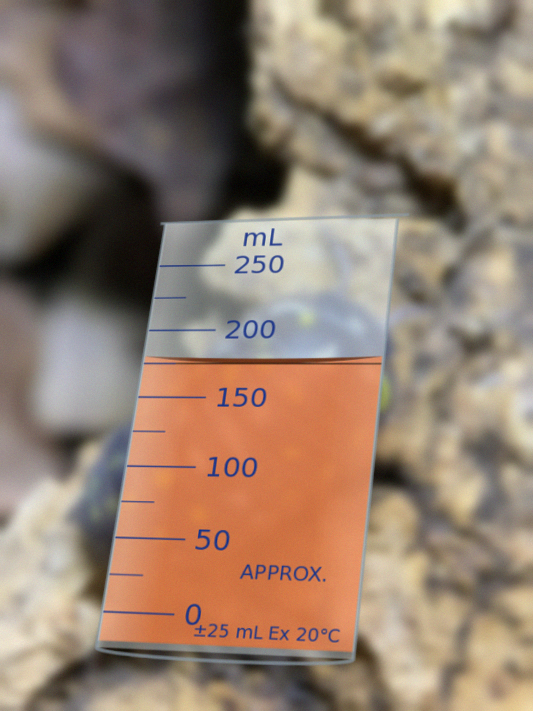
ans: 175; mL
